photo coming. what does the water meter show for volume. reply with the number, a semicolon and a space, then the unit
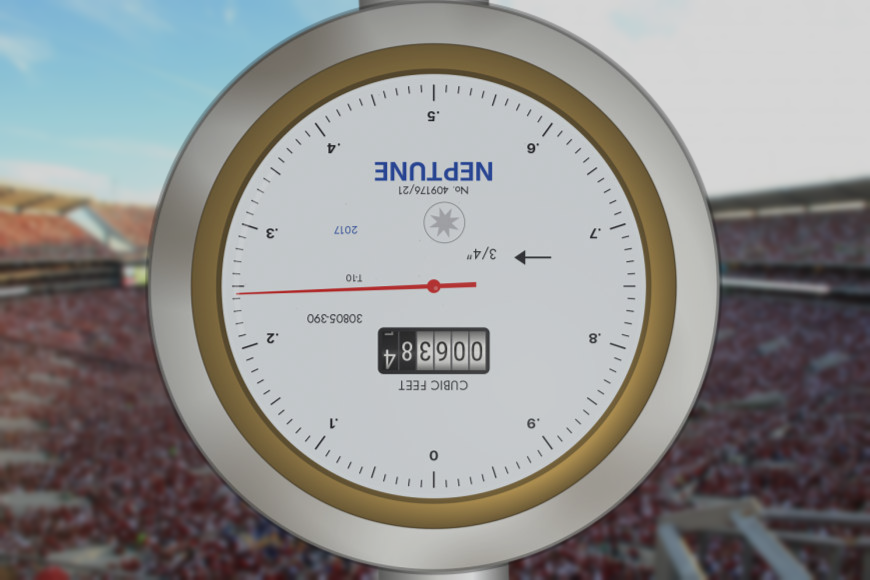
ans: 6384.24; ft³
